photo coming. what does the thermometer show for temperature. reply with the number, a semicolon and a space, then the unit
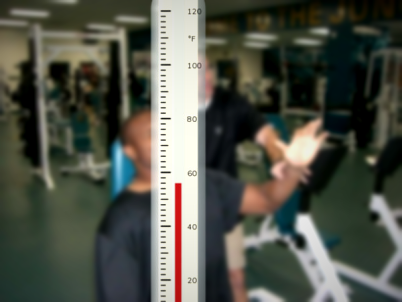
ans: 56; °F
